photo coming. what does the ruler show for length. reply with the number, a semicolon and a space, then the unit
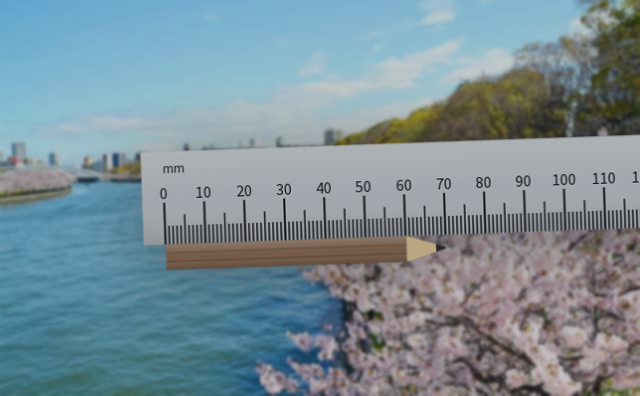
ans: 70; mm
